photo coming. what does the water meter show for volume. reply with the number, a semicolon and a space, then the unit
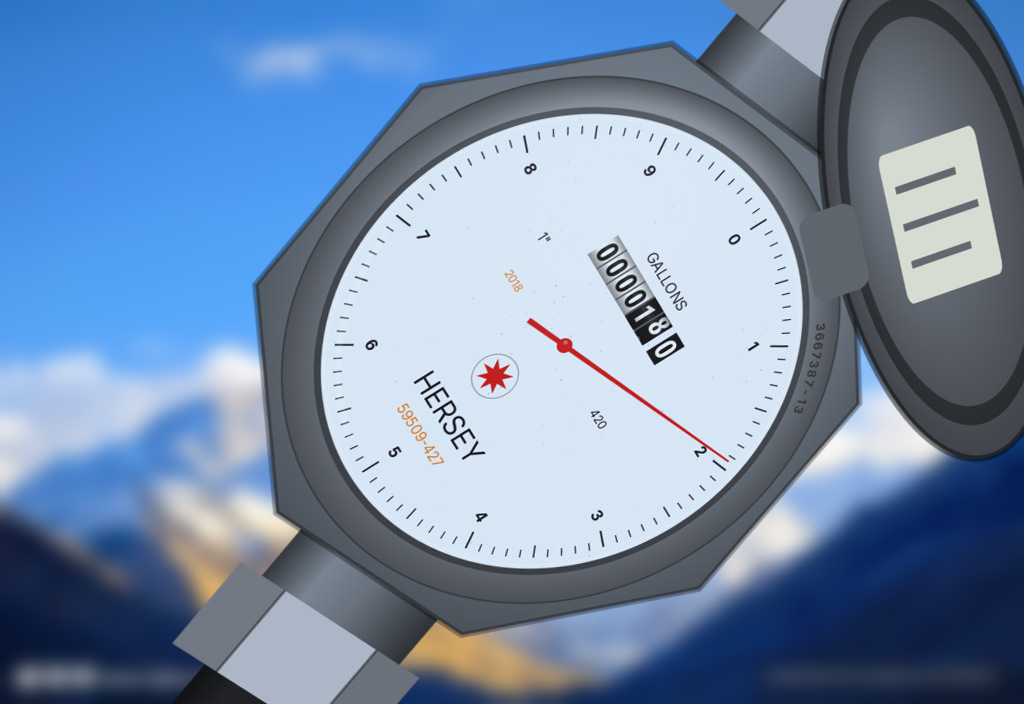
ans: 181.9; gal
